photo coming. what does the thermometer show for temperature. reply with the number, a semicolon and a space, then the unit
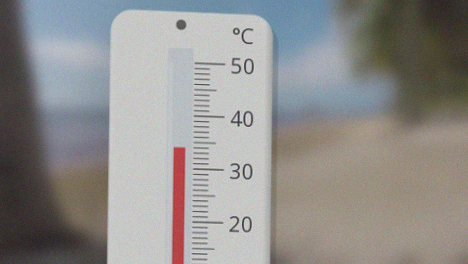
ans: 34; °C
